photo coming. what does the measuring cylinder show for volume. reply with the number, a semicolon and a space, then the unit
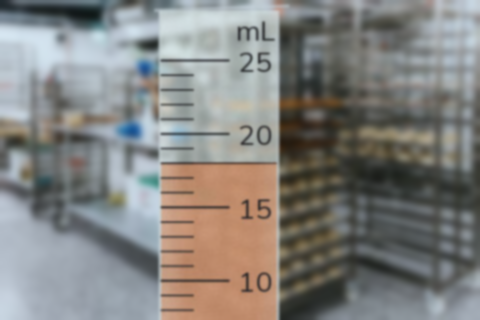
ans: 18; mL
